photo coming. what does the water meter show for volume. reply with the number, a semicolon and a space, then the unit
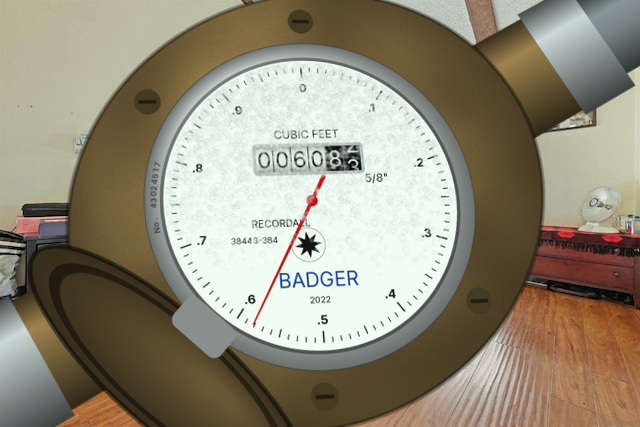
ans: 6082.58; ft³
